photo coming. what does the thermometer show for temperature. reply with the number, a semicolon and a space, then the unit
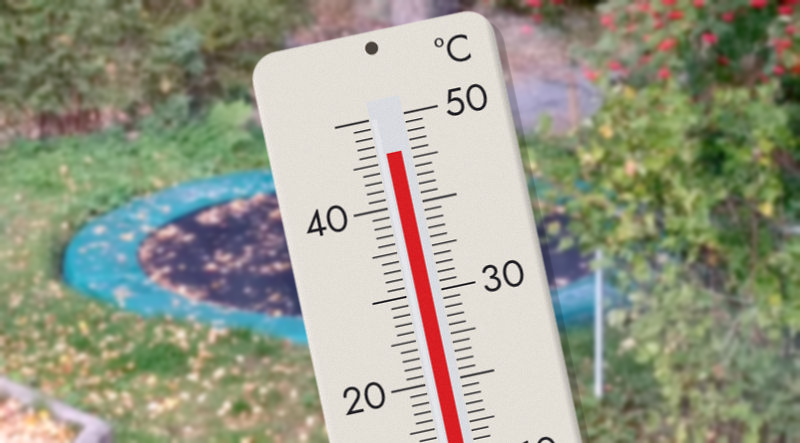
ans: 46; °C
